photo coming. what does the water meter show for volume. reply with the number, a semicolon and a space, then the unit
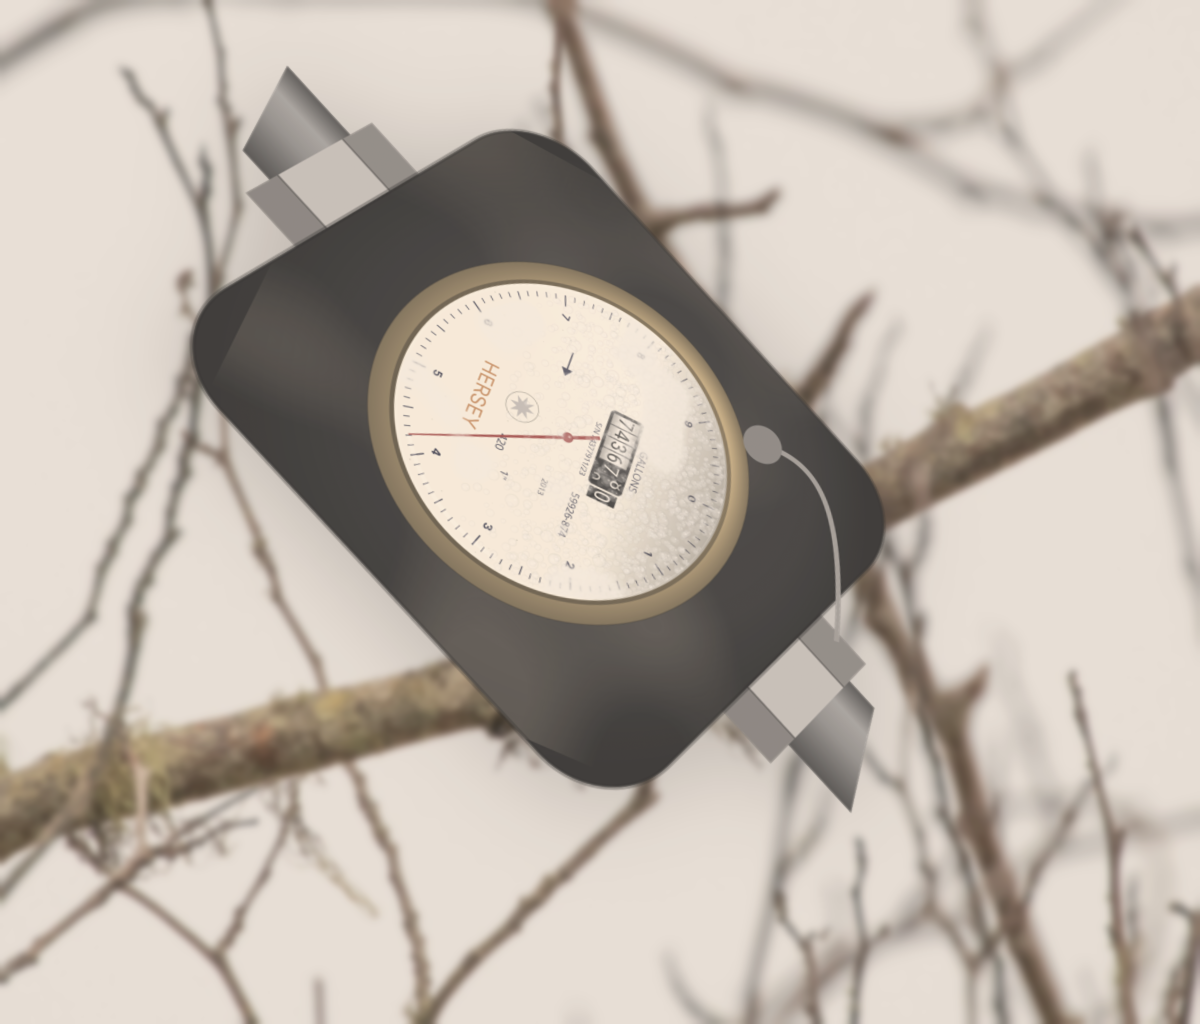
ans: 7436784.2; gal
